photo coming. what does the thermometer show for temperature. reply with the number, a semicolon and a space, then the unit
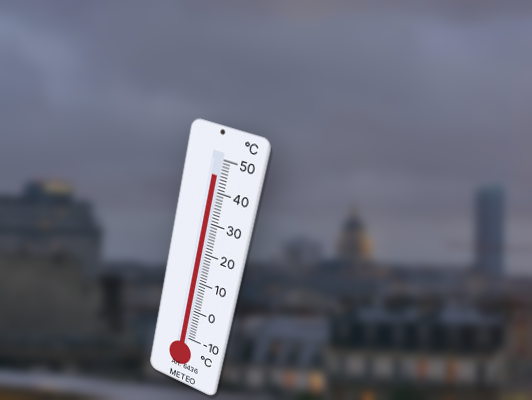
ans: 45; °C
